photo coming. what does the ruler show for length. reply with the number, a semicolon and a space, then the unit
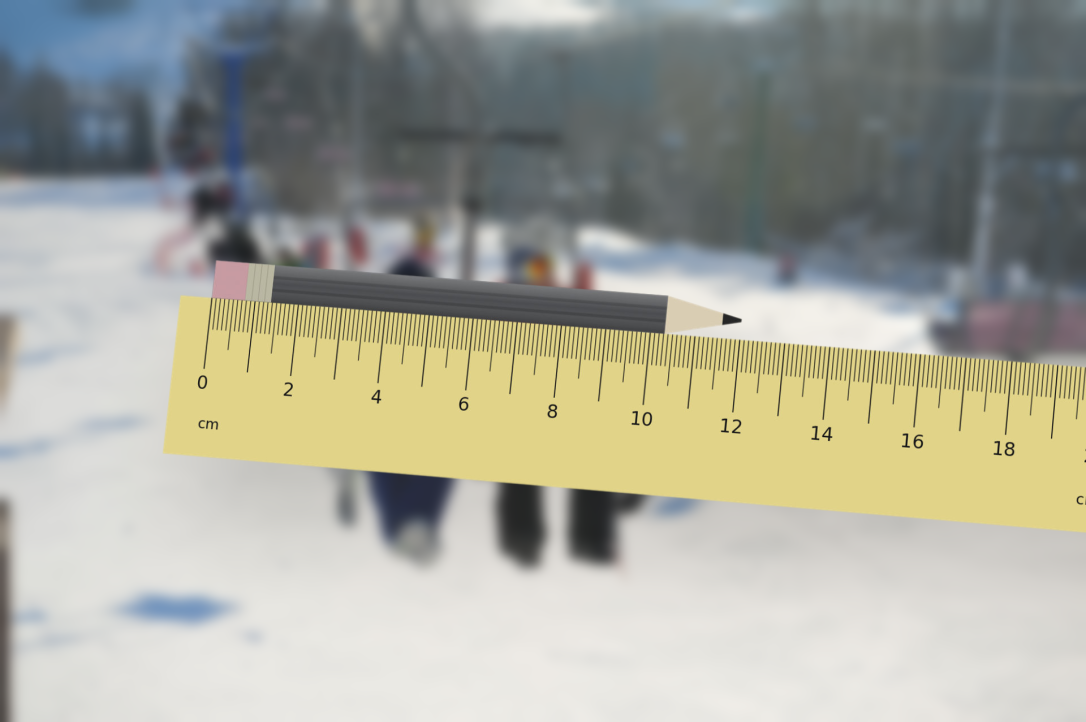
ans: 12; cm
